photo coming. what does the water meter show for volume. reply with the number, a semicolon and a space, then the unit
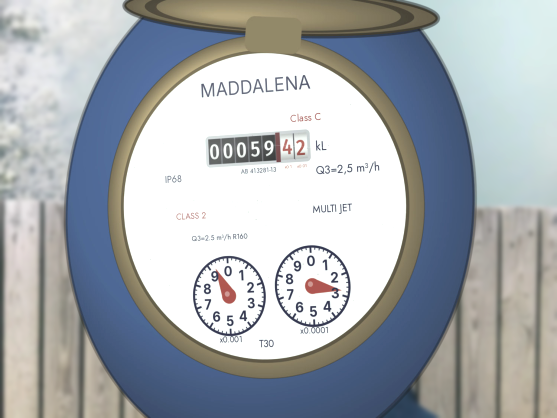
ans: 59.4192; kL
